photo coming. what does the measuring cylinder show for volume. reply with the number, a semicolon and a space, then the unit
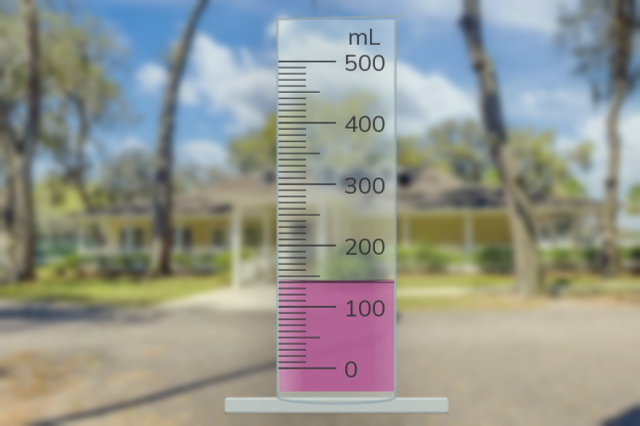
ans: 140; mL
